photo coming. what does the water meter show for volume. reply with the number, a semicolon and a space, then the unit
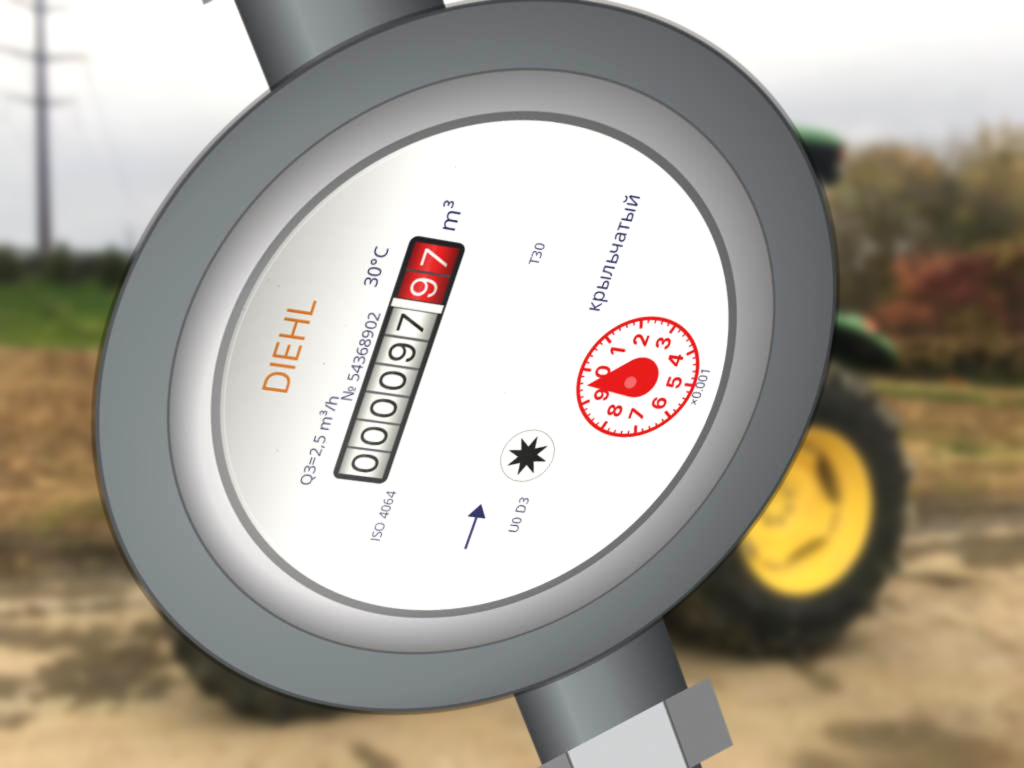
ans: 97.969; m³
